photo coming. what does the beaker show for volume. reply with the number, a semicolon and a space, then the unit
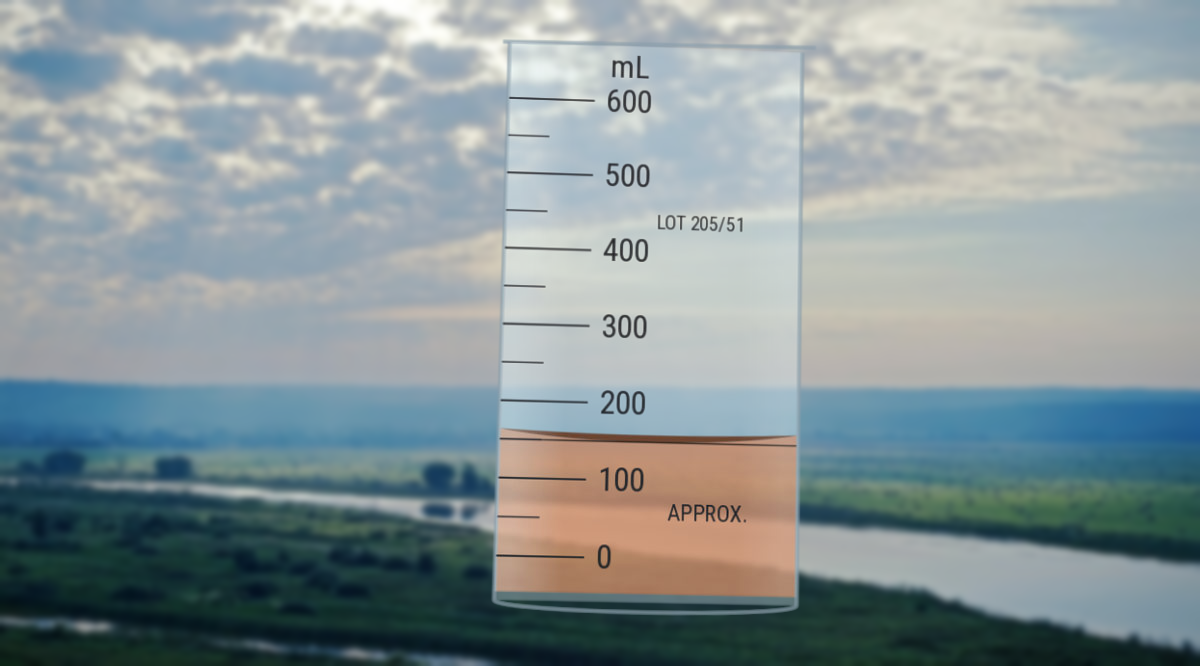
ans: 150; mL
